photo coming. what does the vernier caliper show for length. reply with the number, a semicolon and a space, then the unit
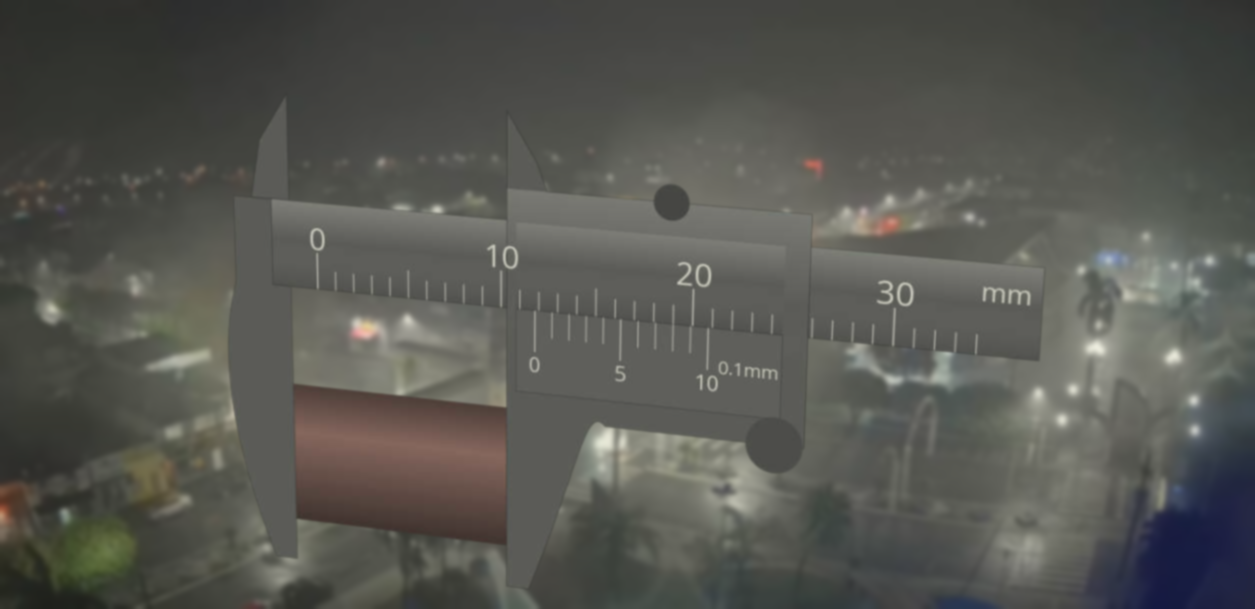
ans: 11.8; mm
